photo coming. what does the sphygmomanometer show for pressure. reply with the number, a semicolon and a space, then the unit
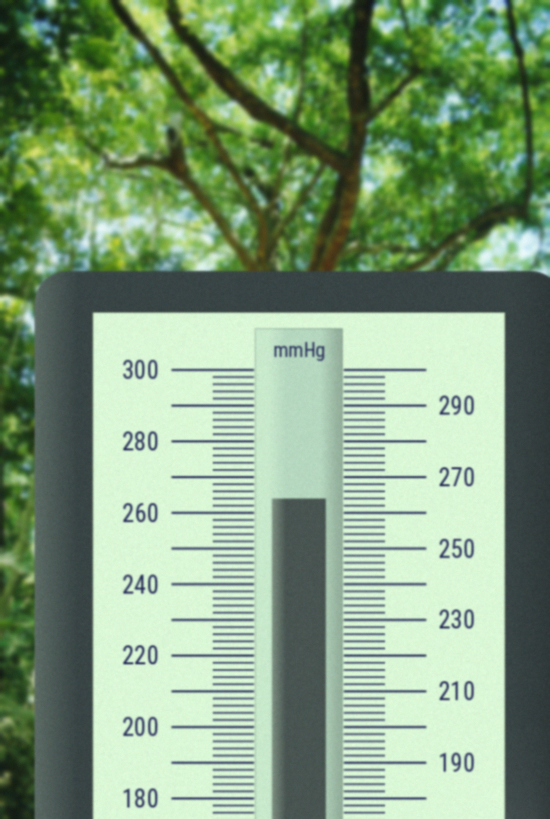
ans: 264; mmHg
